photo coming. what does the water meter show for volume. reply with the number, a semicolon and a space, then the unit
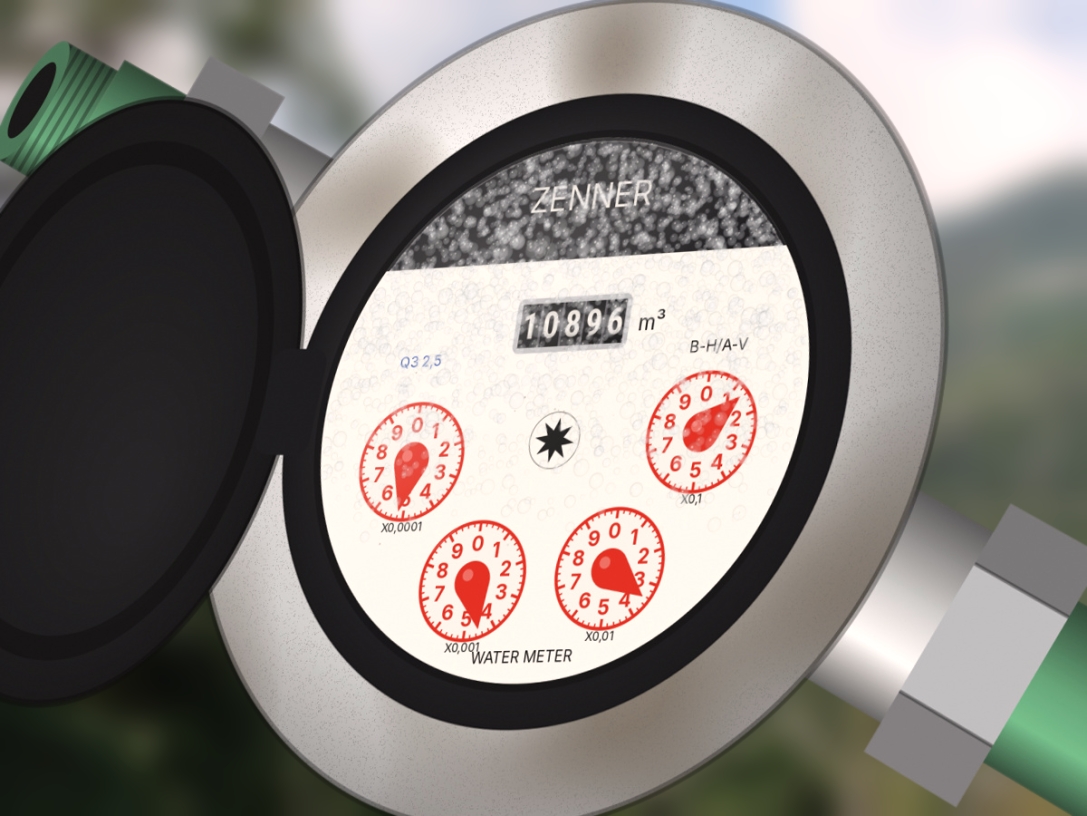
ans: 10896.1345; m³
